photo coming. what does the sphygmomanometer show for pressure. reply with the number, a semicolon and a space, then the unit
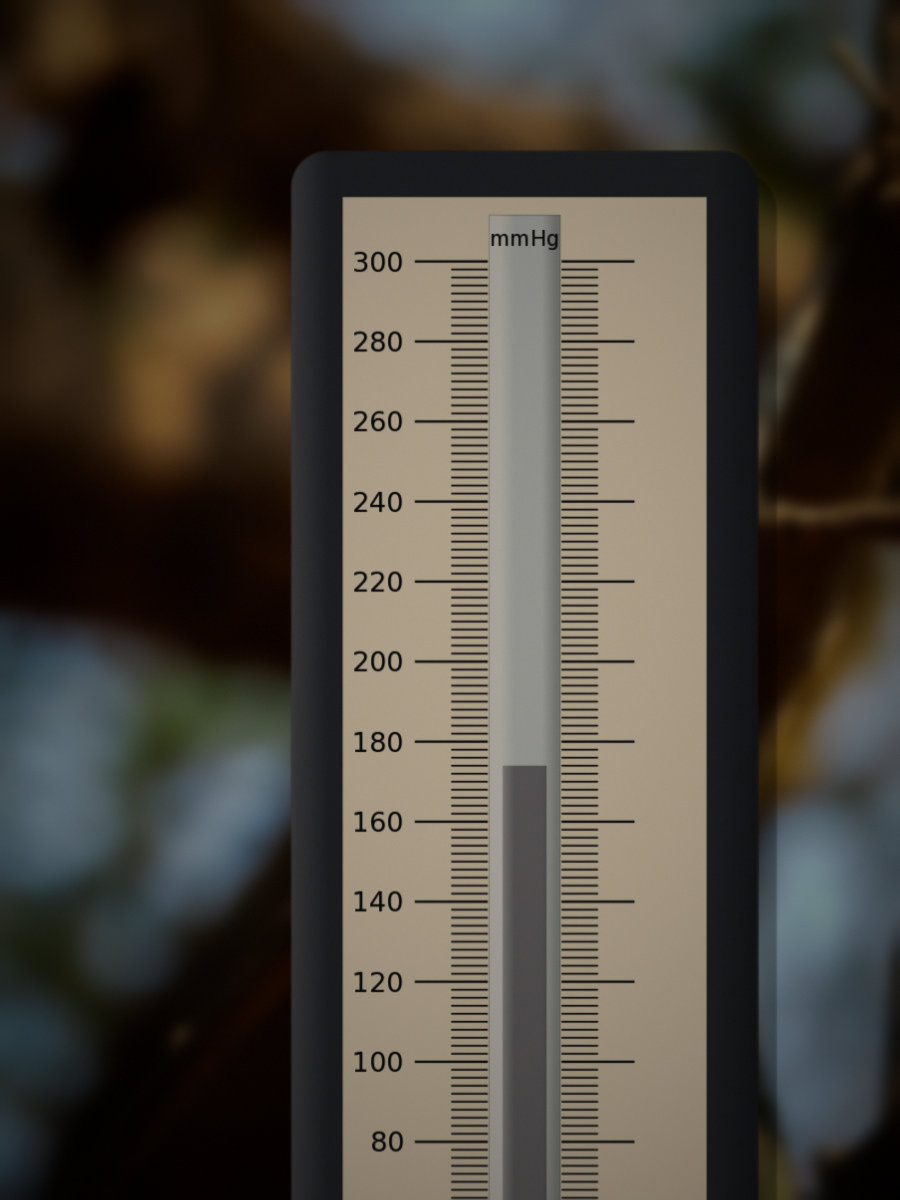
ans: 174; mmHg
